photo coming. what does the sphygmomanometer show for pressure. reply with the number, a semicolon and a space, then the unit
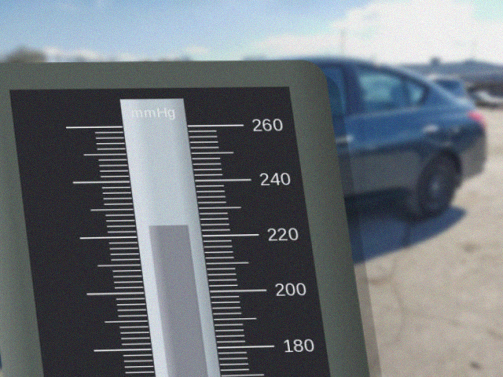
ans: 224; mmHg
